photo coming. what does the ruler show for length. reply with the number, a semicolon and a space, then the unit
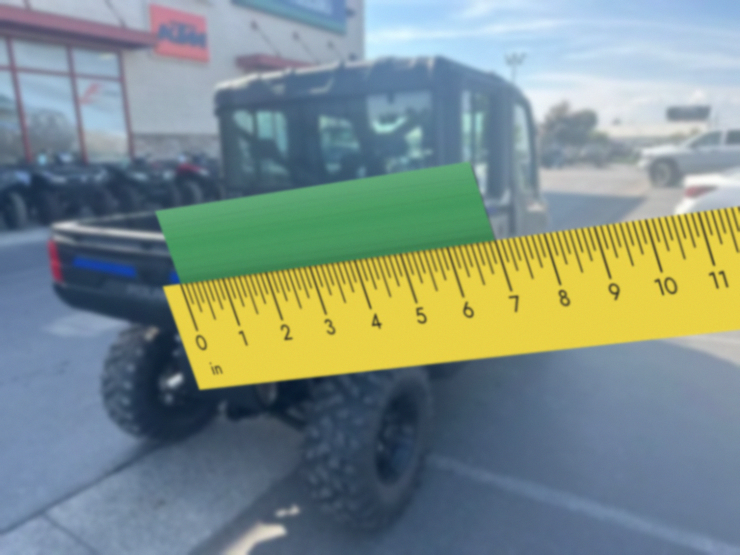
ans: 7; in
